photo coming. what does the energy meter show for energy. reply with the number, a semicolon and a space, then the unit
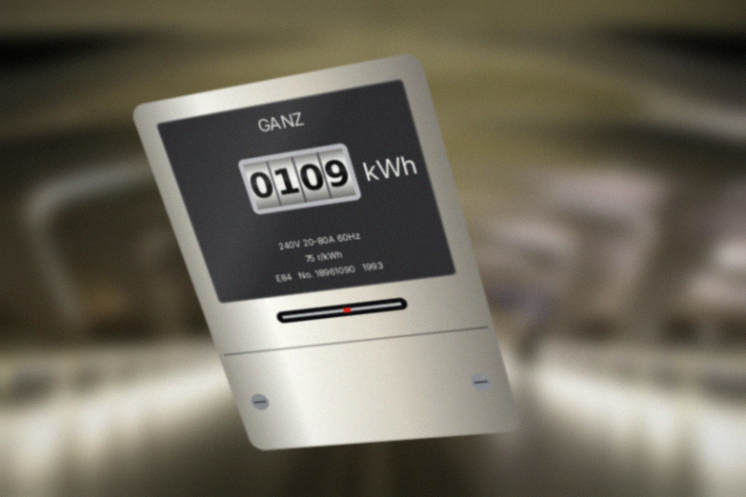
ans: 109; kWh
